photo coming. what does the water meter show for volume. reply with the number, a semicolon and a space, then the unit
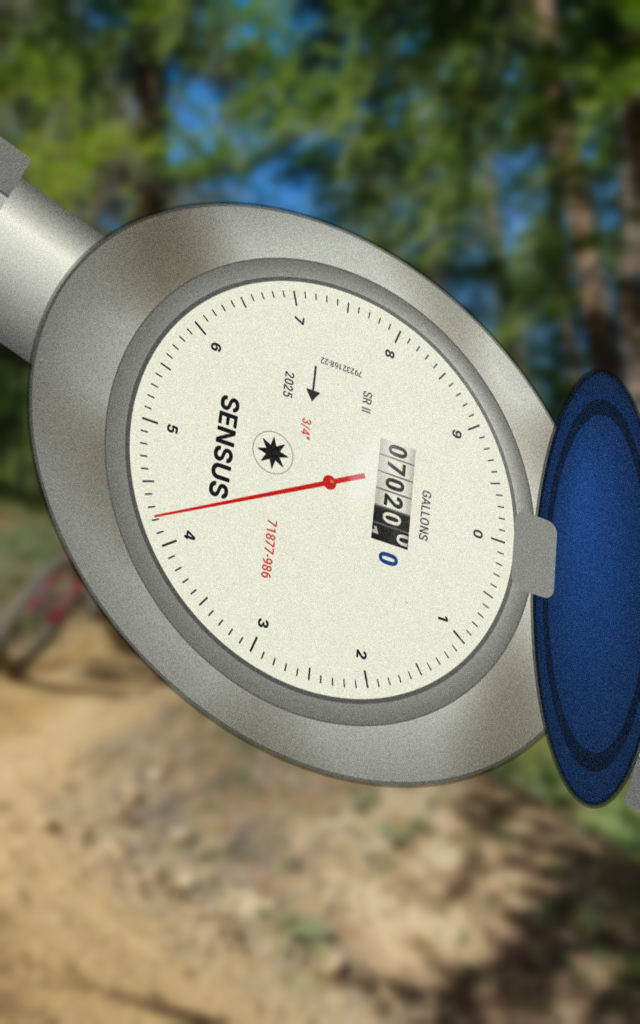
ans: 702004.2; gal
